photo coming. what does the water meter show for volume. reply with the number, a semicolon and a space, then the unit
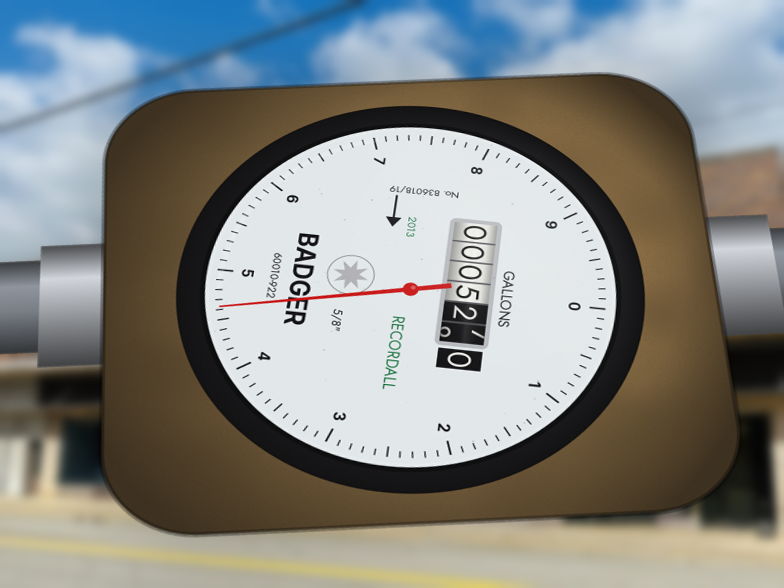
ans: 5274.6; gal
